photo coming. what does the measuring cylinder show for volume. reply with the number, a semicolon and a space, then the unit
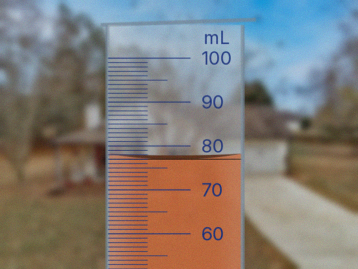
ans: 77; mL
